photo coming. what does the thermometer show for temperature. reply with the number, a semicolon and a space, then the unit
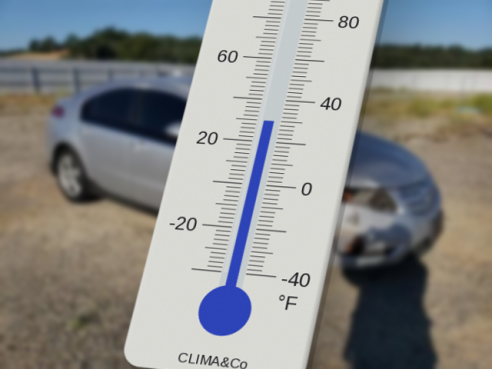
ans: 30; °F
